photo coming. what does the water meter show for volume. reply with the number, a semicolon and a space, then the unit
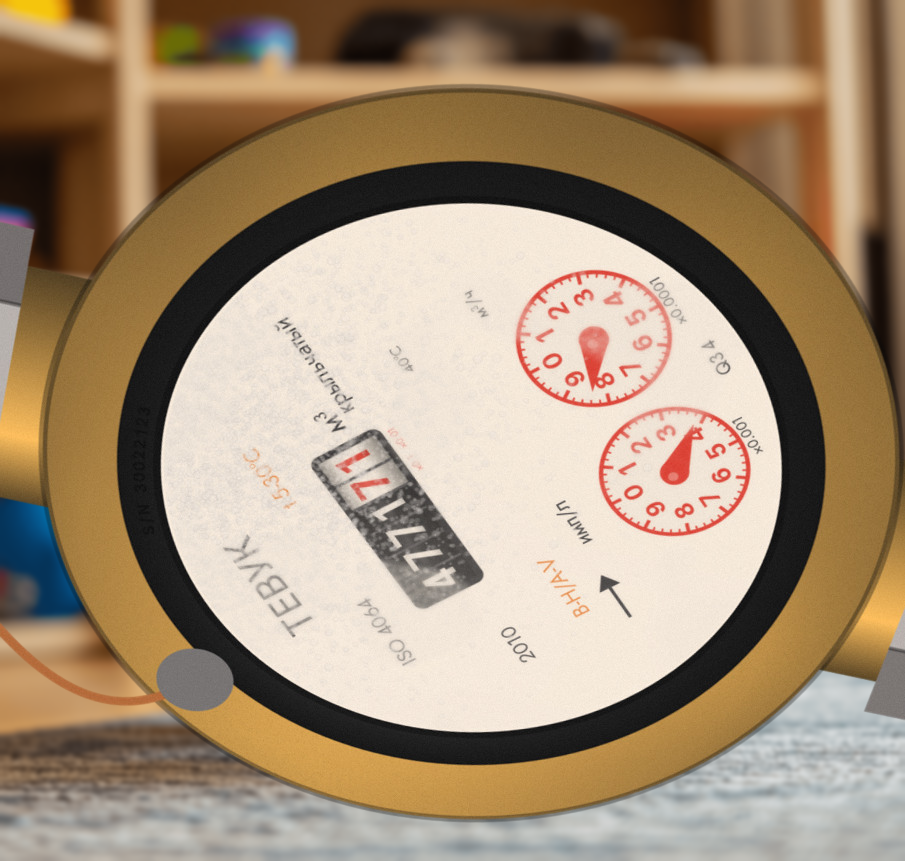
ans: 4771.7138; m³
